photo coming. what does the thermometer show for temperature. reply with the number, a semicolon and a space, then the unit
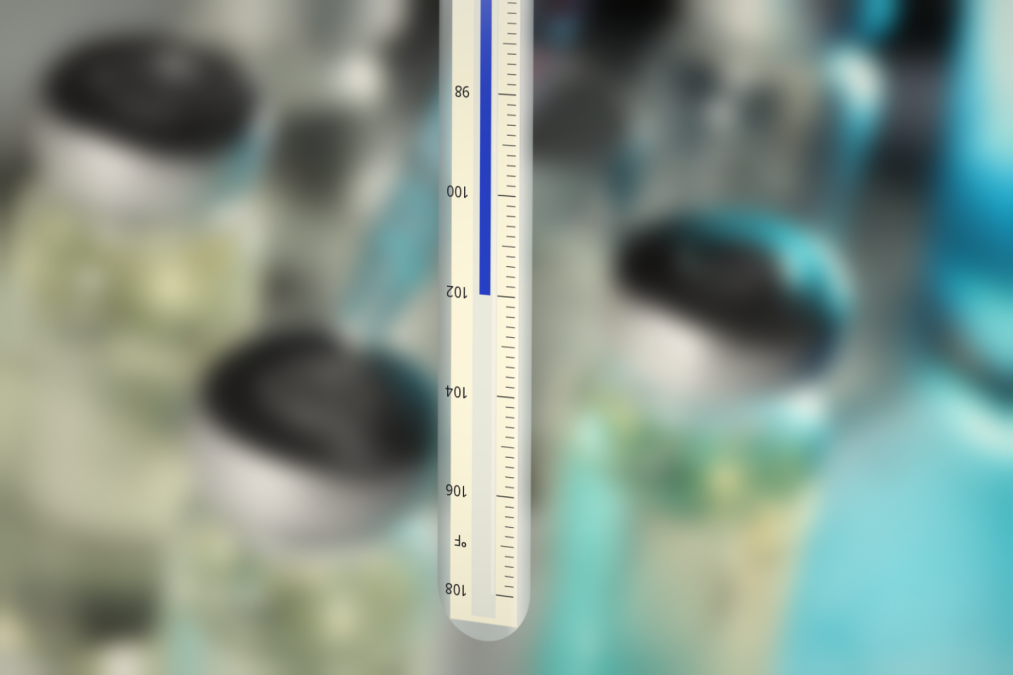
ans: 102; °F
